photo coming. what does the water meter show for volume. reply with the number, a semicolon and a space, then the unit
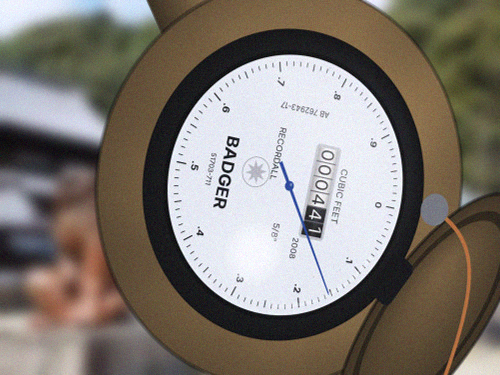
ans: 441.15; ft³
